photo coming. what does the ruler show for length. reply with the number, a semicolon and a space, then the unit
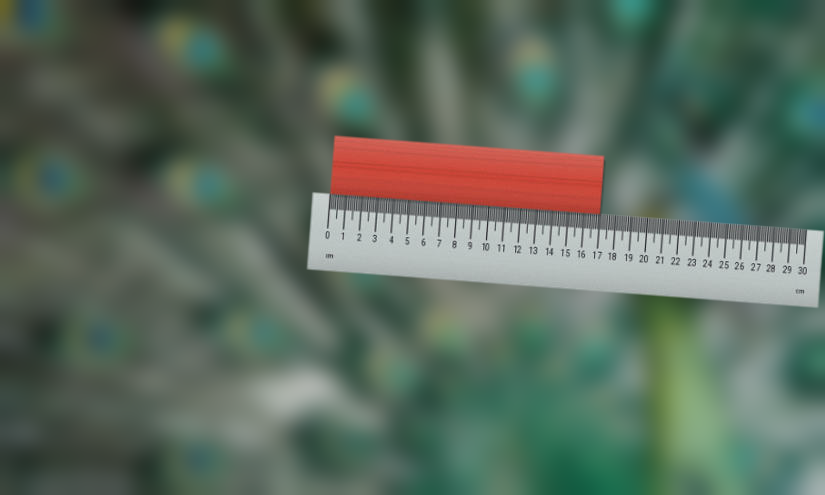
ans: 17; cm
